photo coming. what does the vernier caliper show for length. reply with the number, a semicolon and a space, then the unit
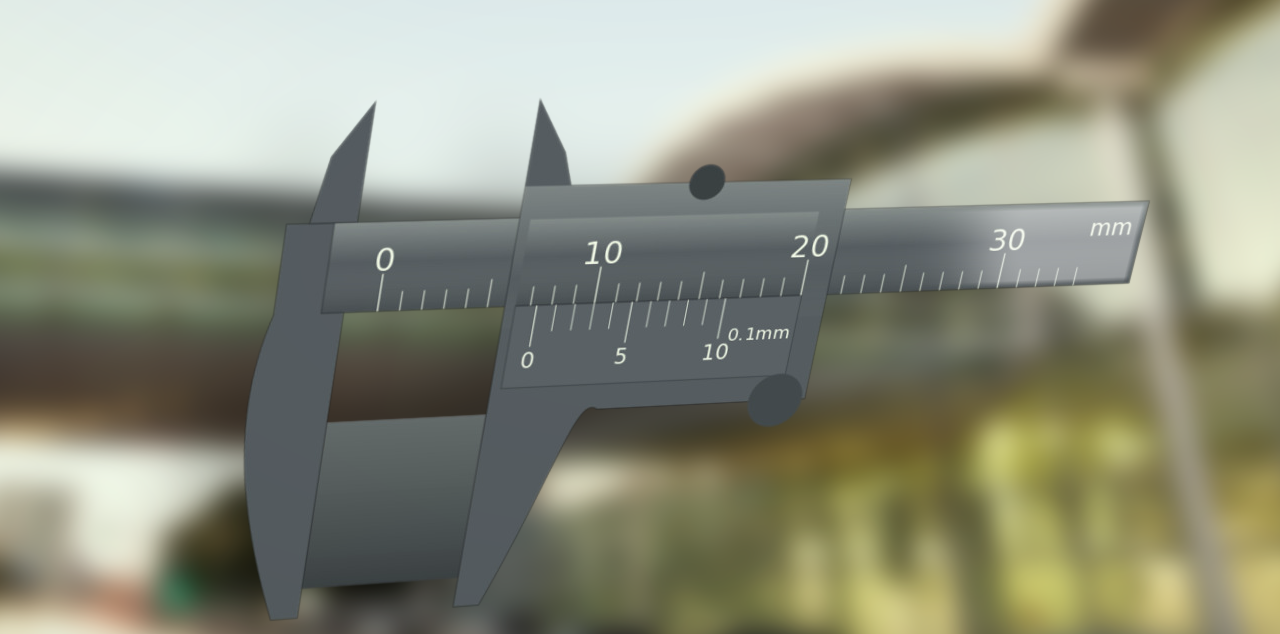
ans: 7.3; mm
